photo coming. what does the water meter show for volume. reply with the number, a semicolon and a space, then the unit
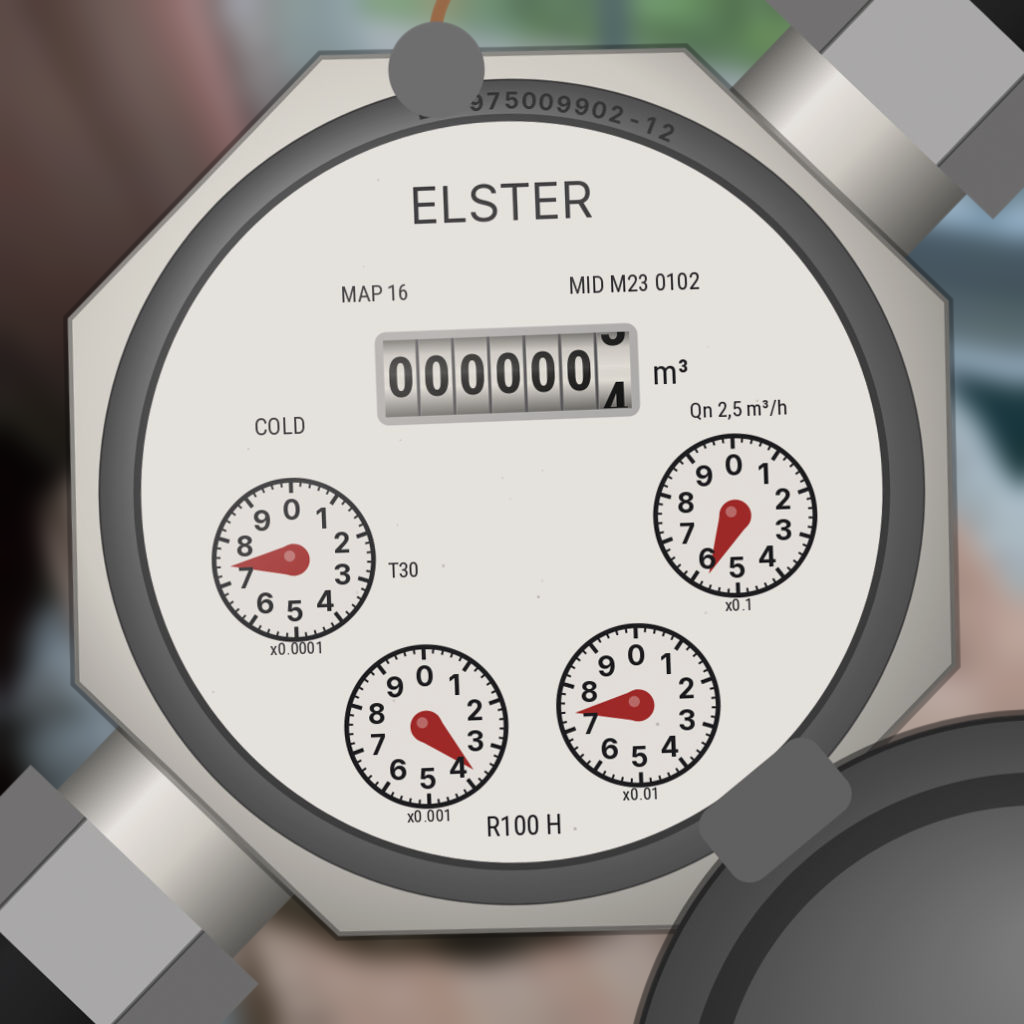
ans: 3.5737; m³
